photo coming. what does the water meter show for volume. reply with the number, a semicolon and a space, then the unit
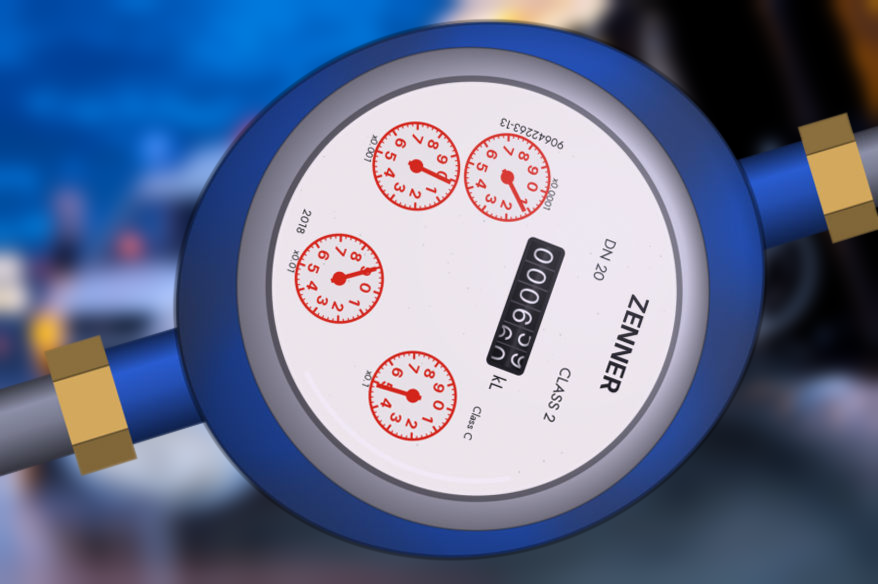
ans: 659.4901; kL
